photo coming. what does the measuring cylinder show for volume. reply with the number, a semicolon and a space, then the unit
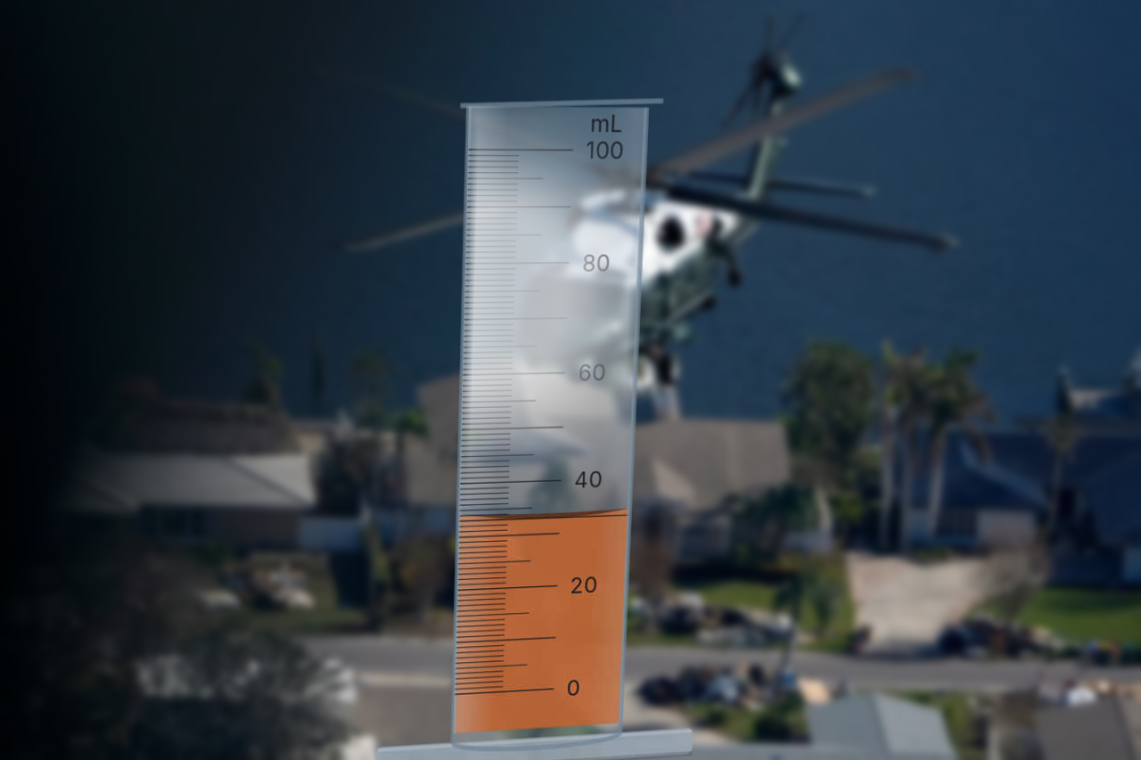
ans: 33; mL
